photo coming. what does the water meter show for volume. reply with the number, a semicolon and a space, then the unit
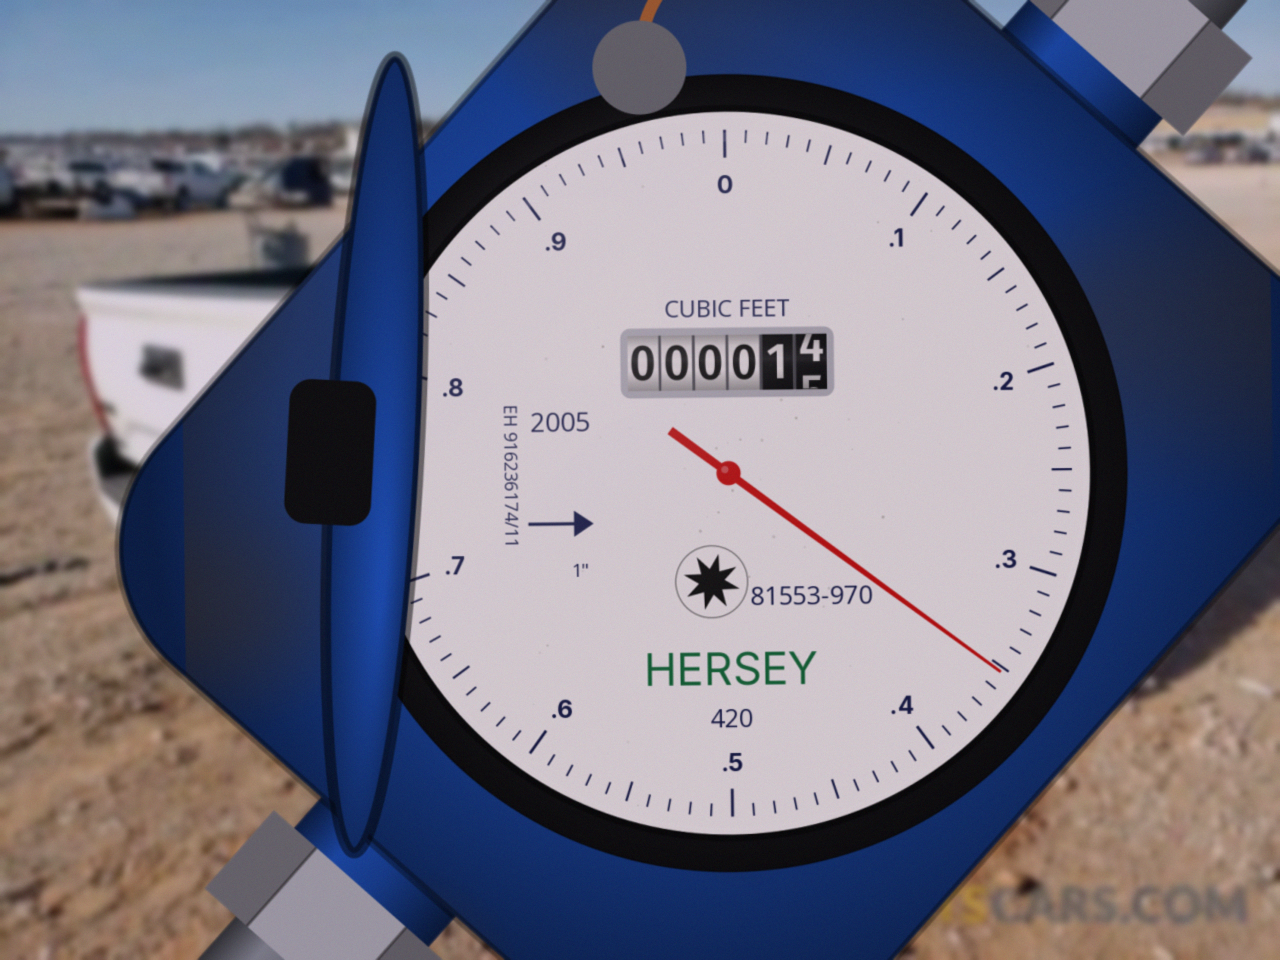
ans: 14.35; ft³
